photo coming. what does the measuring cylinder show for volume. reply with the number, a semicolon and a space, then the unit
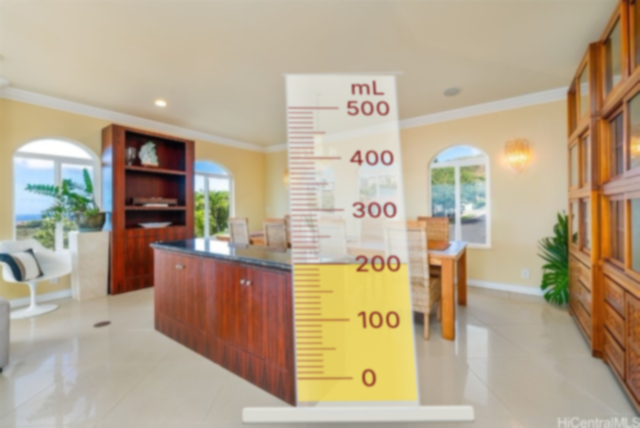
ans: 200; mL
